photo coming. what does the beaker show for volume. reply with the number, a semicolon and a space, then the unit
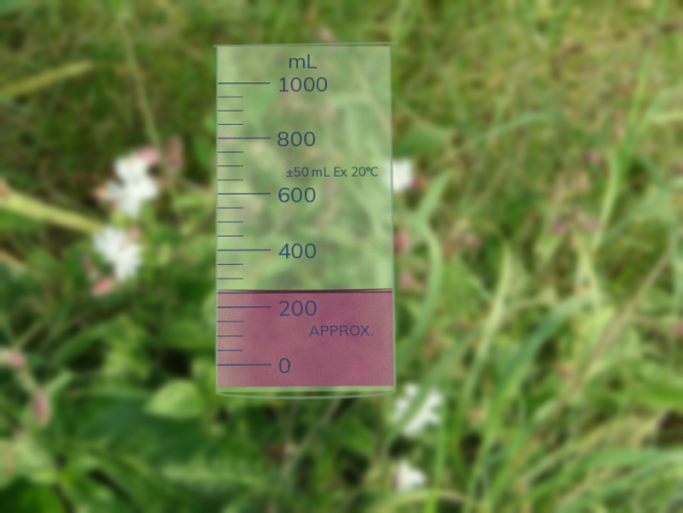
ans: 250; mL
